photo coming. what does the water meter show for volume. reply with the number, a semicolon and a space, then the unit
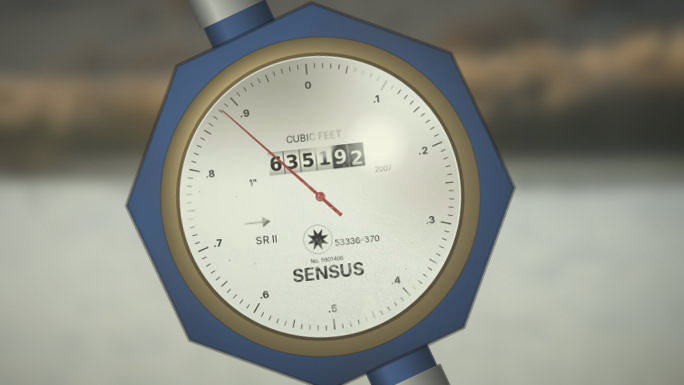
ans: 635191.88; ft³
